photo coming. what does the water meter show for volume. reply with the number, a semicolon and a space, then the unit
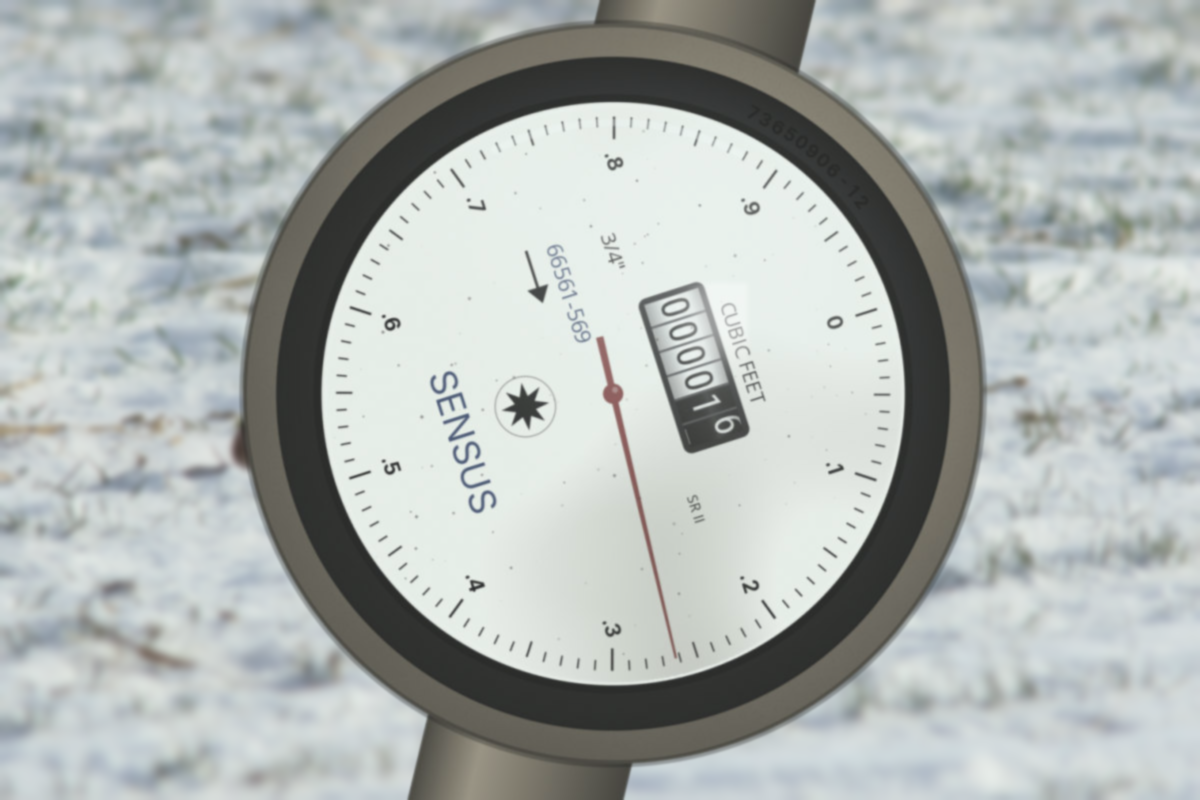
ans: 16.26; ft³
